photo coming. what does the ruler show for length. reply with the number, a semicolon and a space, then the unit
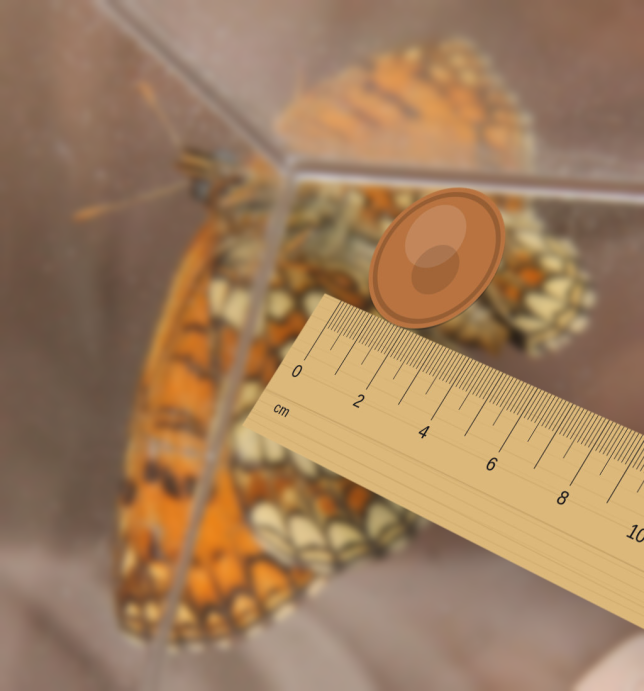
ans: 3.4; cm
